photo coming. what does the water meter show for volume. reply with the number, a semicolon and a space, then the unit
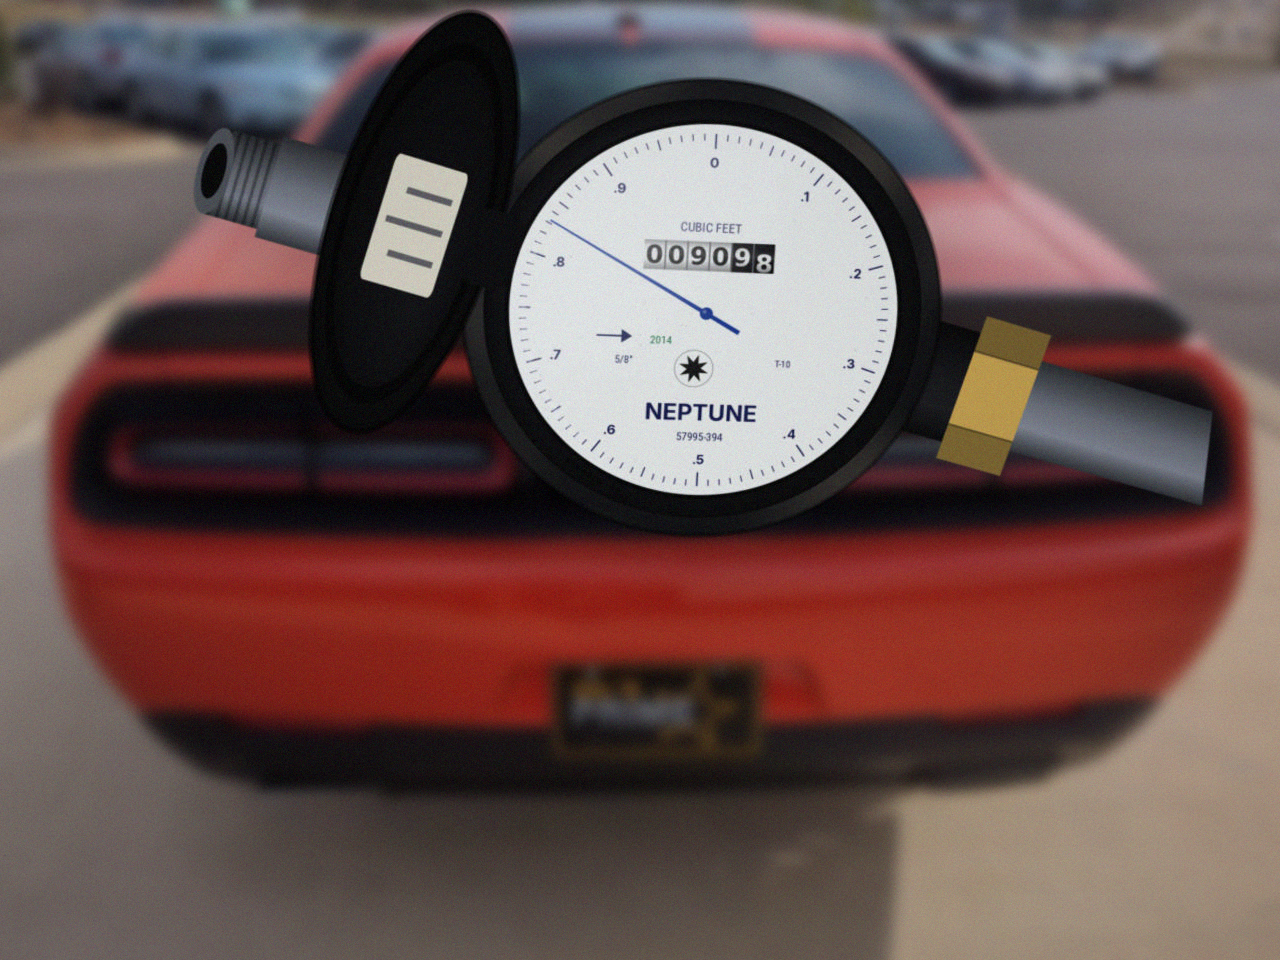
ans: 9097.83; ft³
